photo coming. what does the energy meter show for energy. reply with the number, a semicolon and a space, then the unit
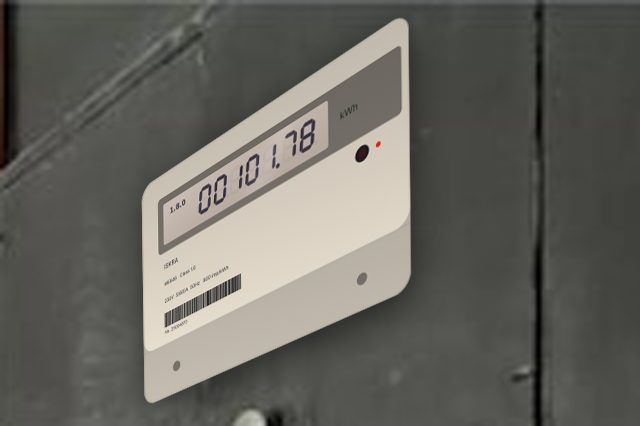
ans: 101.78; kWh
